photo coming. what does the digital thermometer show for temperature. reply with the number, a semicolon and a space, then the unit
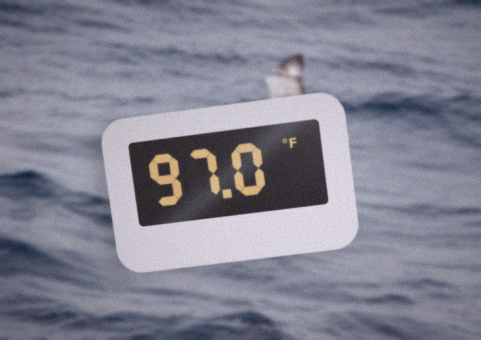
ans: 97.0; °F
